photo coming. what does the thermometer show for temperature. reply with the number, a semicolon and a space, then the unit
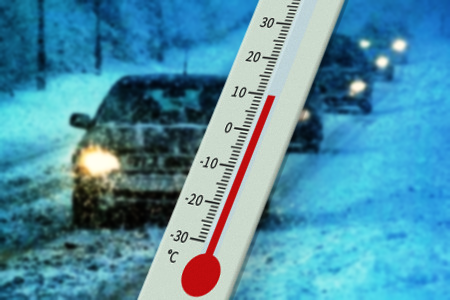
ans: 10; °C
